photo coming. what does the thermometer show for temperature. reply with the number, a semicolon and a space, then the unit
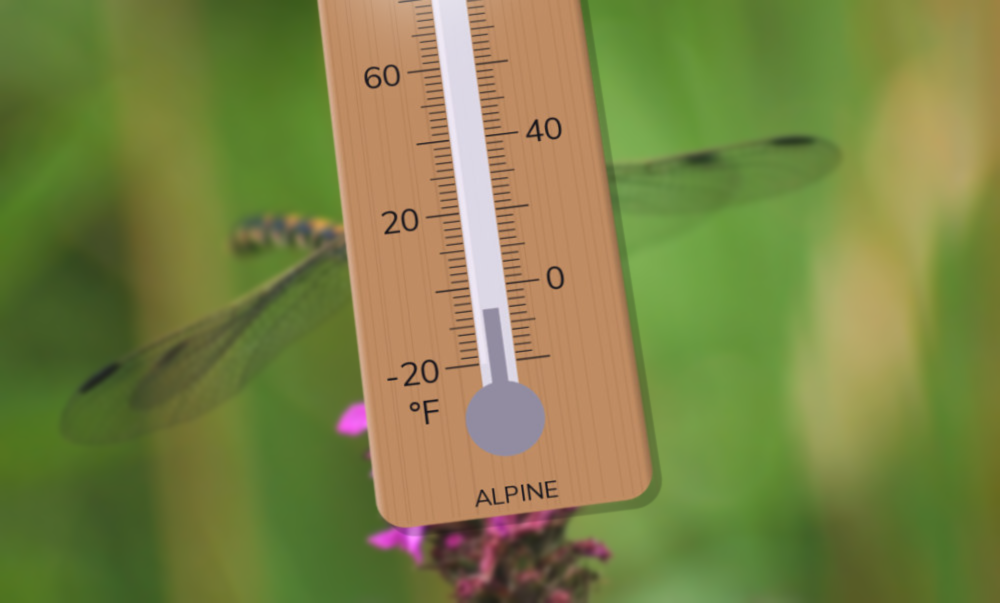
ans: -6; °F
